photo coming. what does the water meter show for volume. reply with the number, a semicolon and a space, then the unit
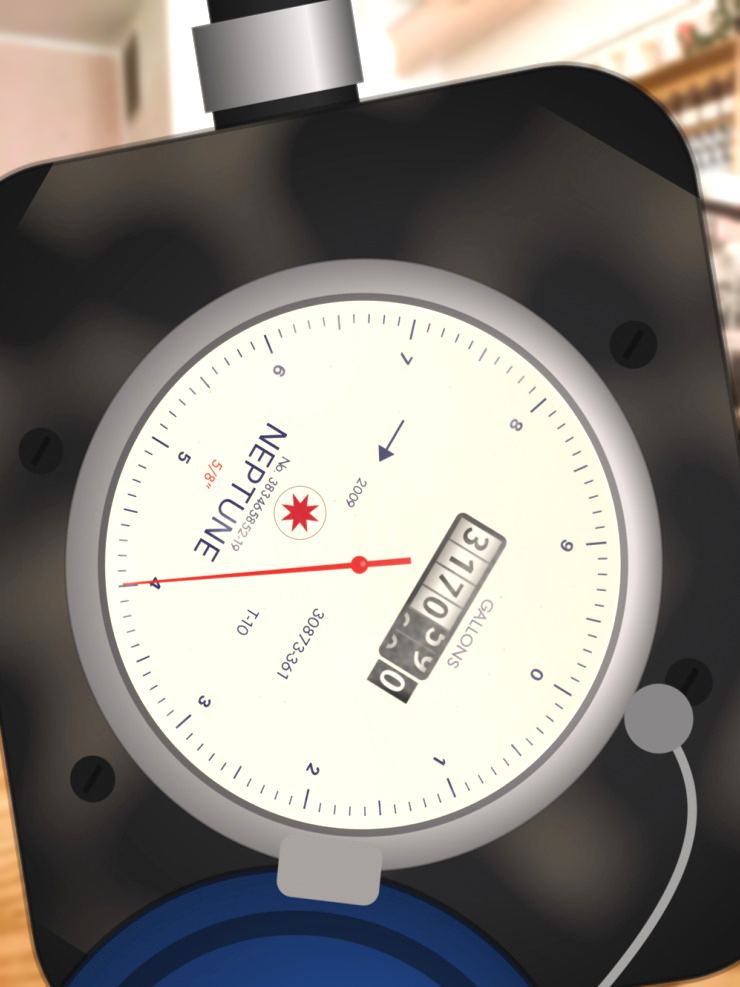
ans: 3170594.0; gal
